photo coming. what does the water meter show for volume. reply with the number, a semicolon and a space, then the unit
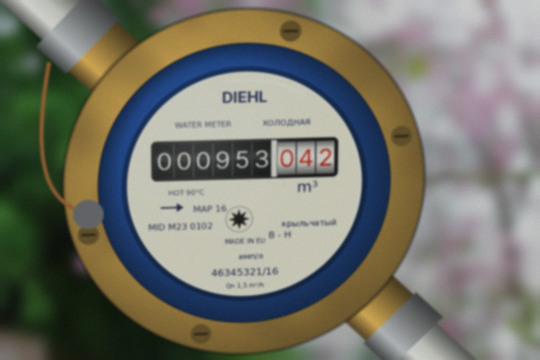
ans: 953.042; m³
